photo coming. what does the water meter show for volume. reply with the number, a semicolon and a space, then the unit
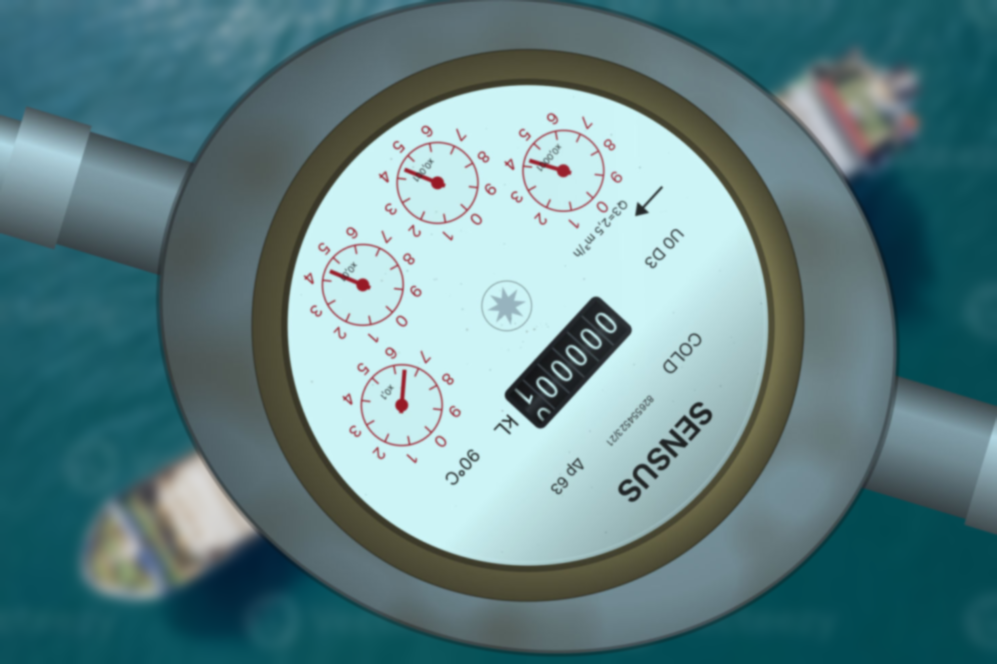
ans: 0.6444; kL
